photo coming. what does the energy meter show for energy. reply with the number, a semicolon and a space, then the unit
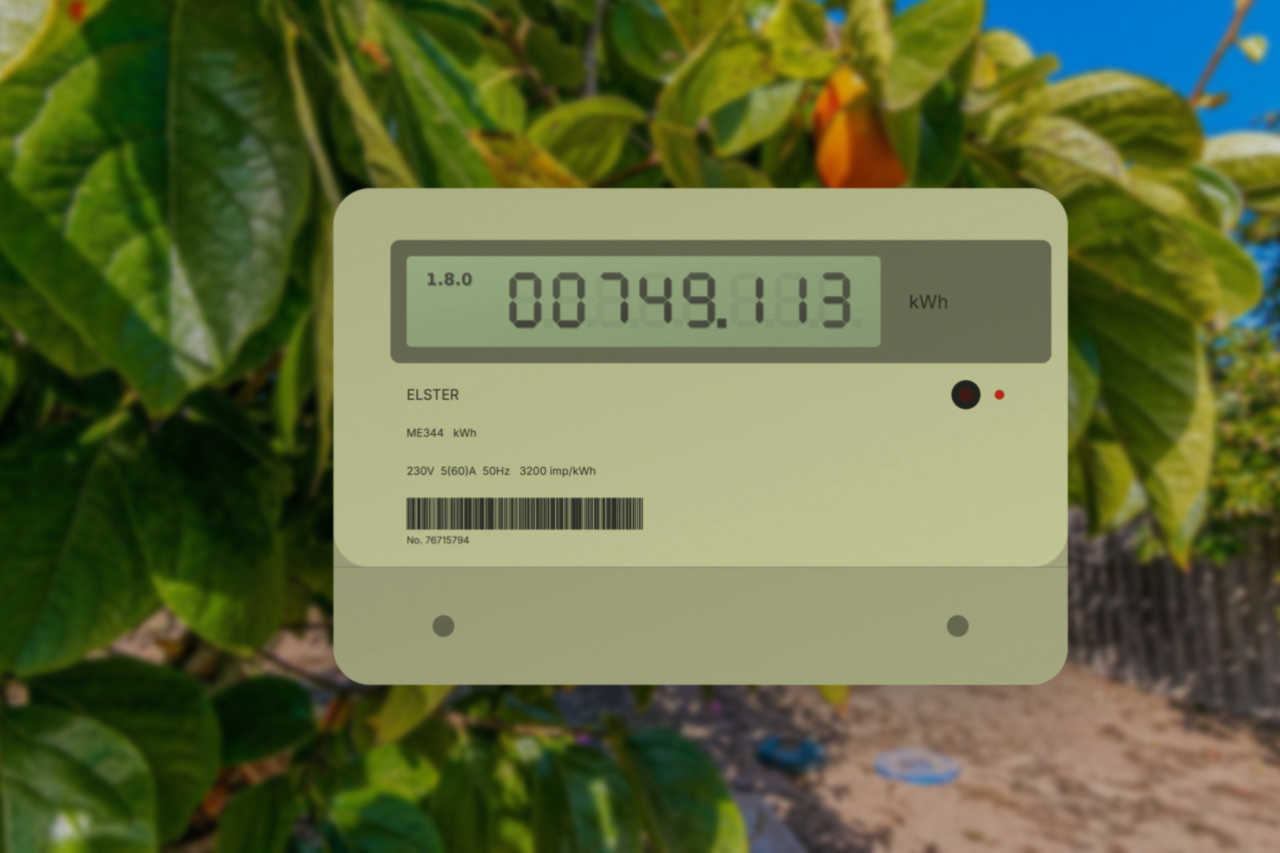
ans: 749.113; kWh
